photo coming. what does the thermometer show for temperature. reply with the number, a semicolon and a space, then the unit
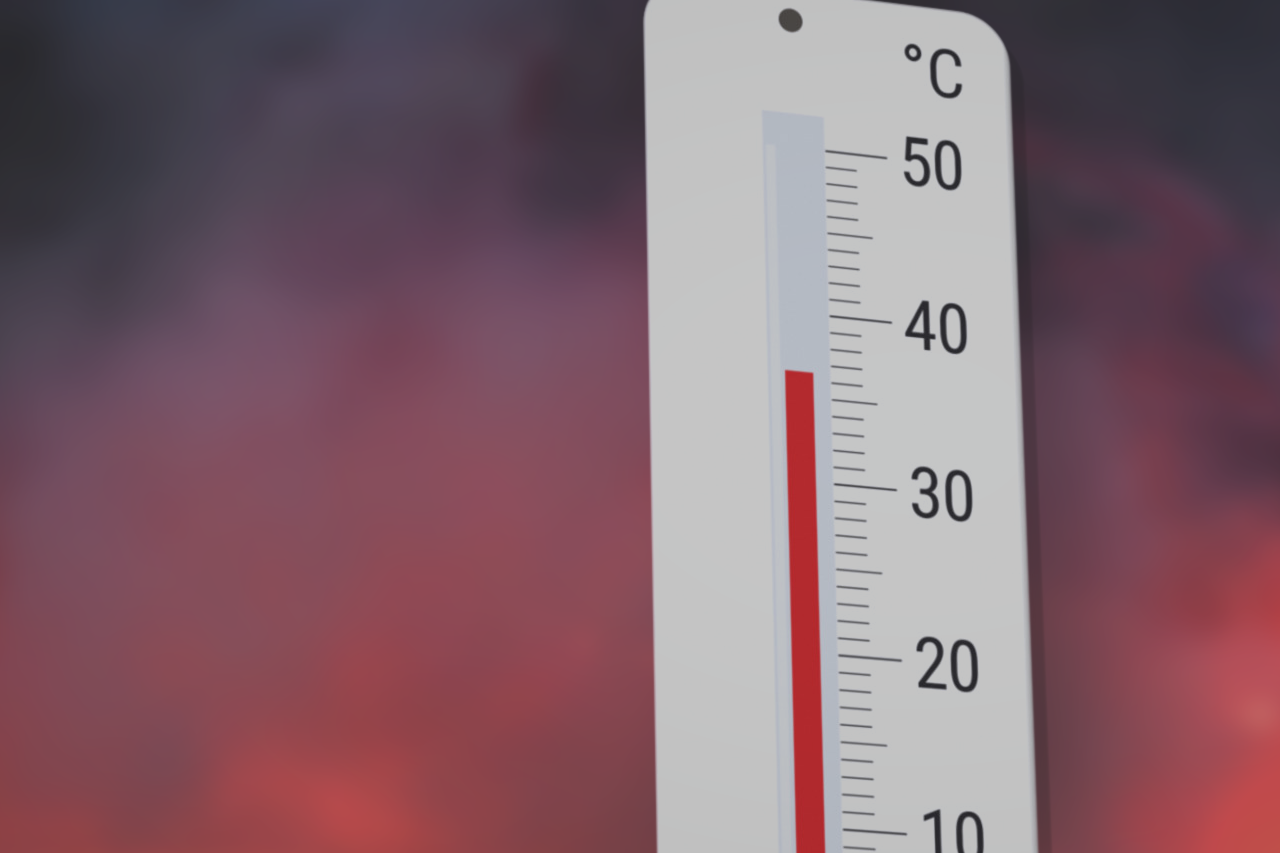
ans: 36.5; °C
